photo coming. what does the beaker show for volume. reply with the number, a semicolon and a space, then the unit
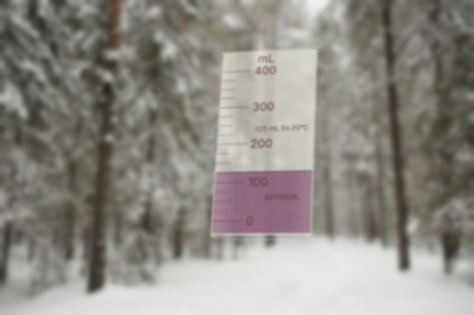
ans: 125; mL
